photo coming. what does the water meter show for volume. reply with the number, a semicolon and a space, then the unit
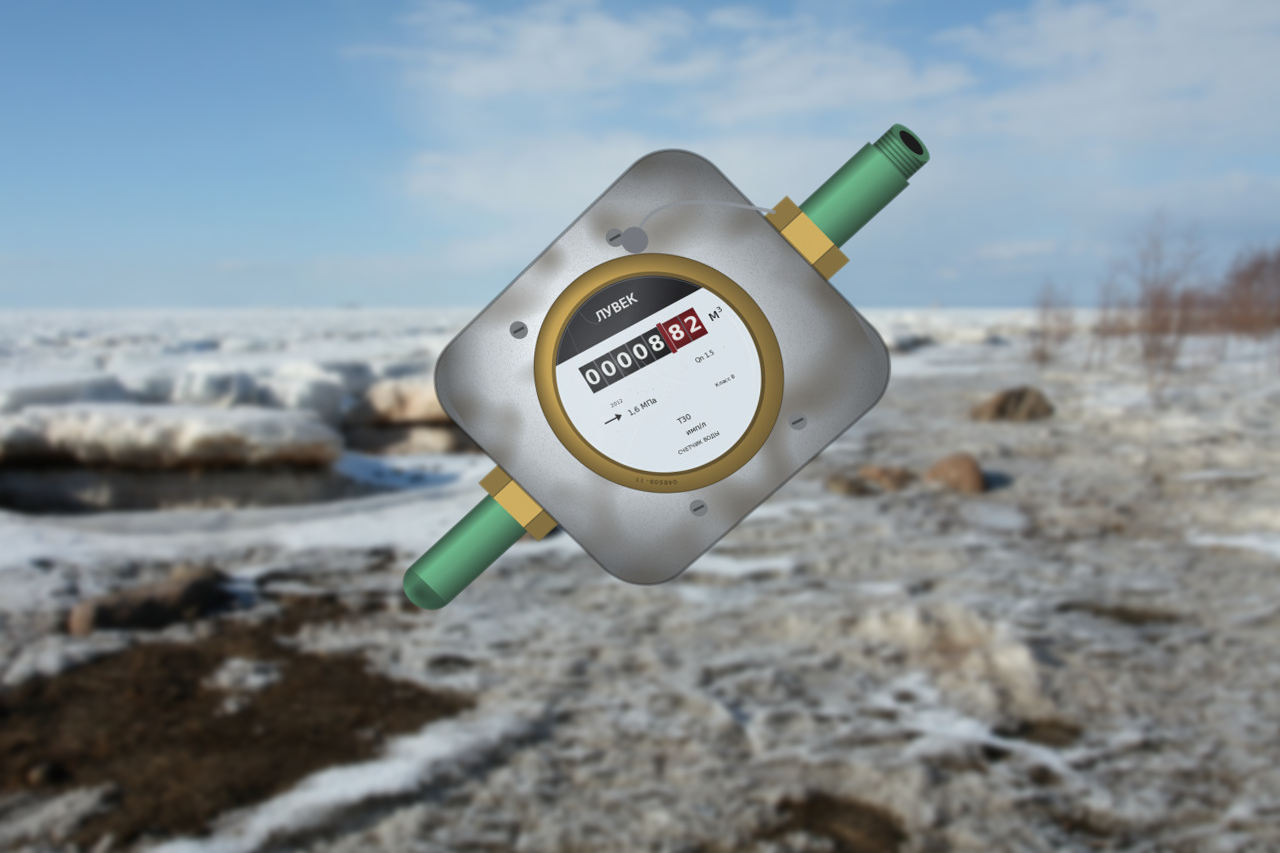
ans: 8.82; m³
